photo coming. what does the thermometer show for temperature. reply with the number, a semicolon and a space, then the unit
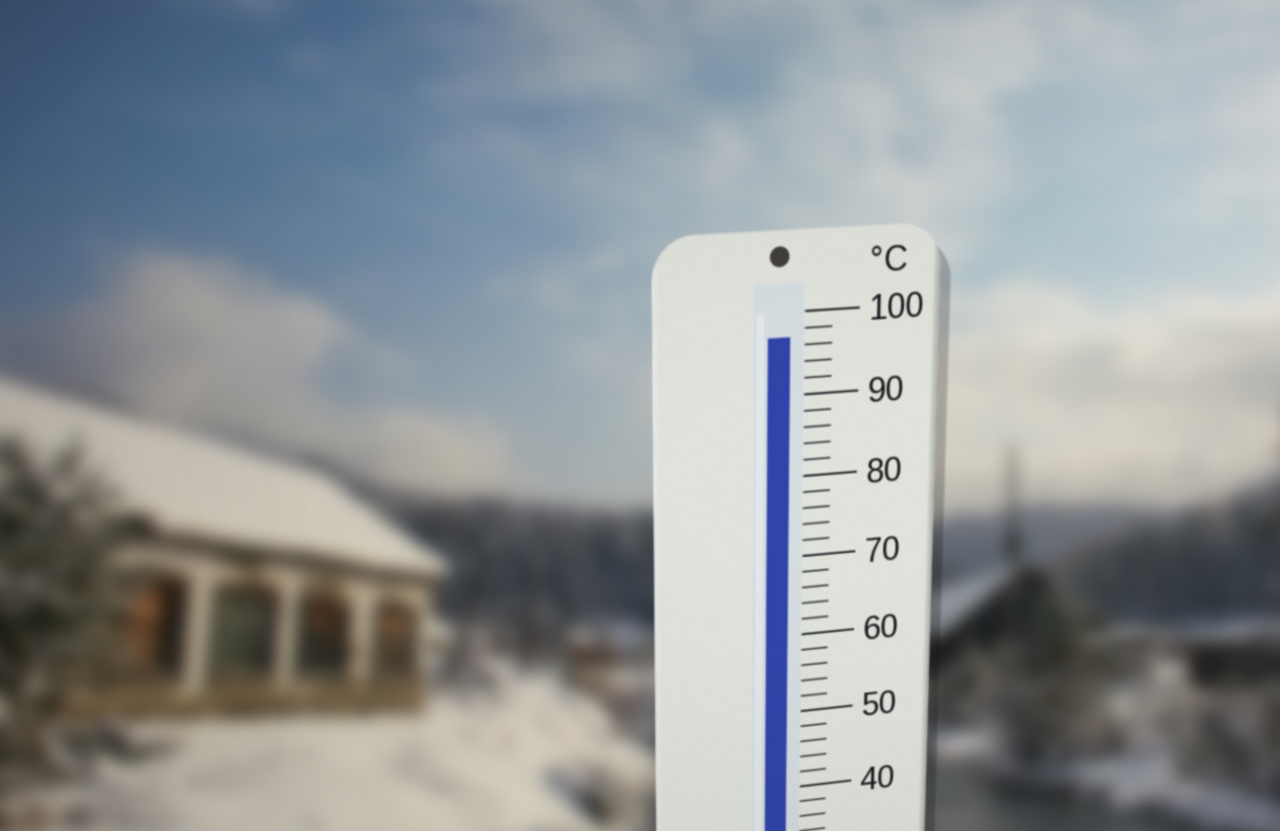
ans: 97; °C
